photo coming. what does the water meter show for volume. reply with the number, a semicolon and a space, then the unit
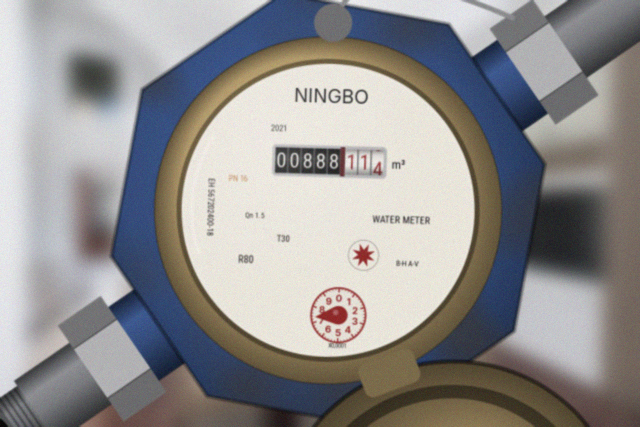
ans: 888.1137; m³
